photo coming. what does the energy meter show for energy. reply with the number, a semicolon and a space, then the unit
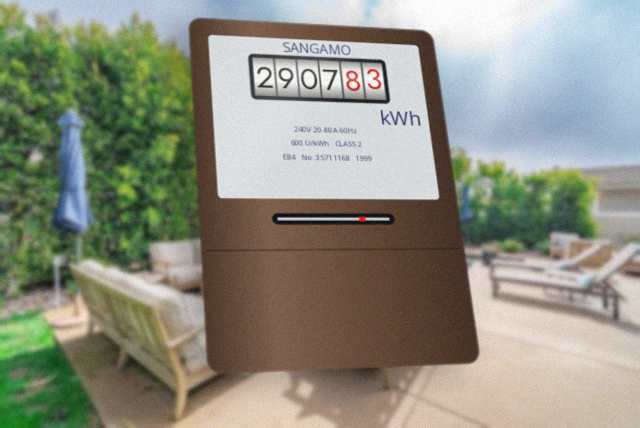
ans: 2907.83; kWh
